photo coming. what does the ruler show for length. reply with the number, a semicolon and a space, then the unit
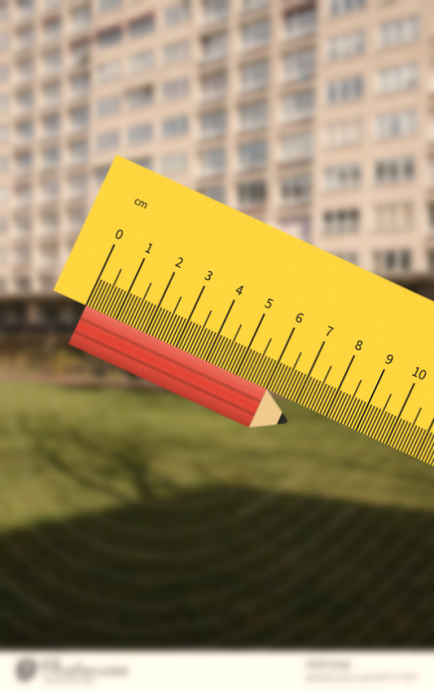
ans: 7; cm
